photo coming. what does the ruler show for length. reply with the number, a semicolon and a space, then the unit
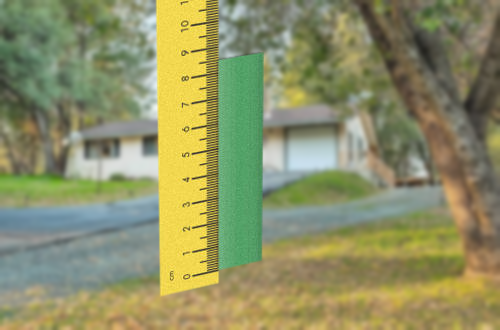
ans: 8.5; cm
